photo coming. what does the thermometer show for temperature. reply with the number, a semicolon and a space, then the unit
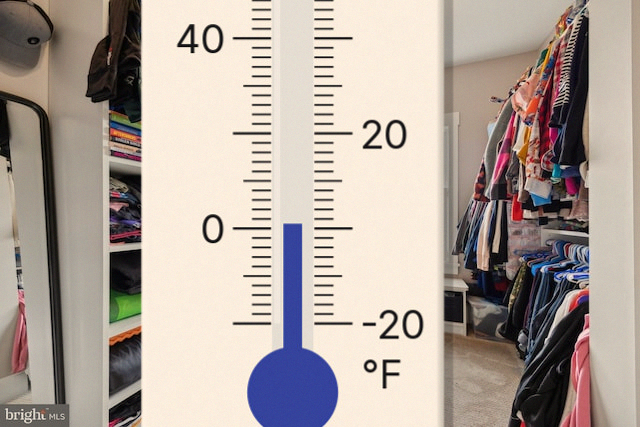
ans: 1; °F
